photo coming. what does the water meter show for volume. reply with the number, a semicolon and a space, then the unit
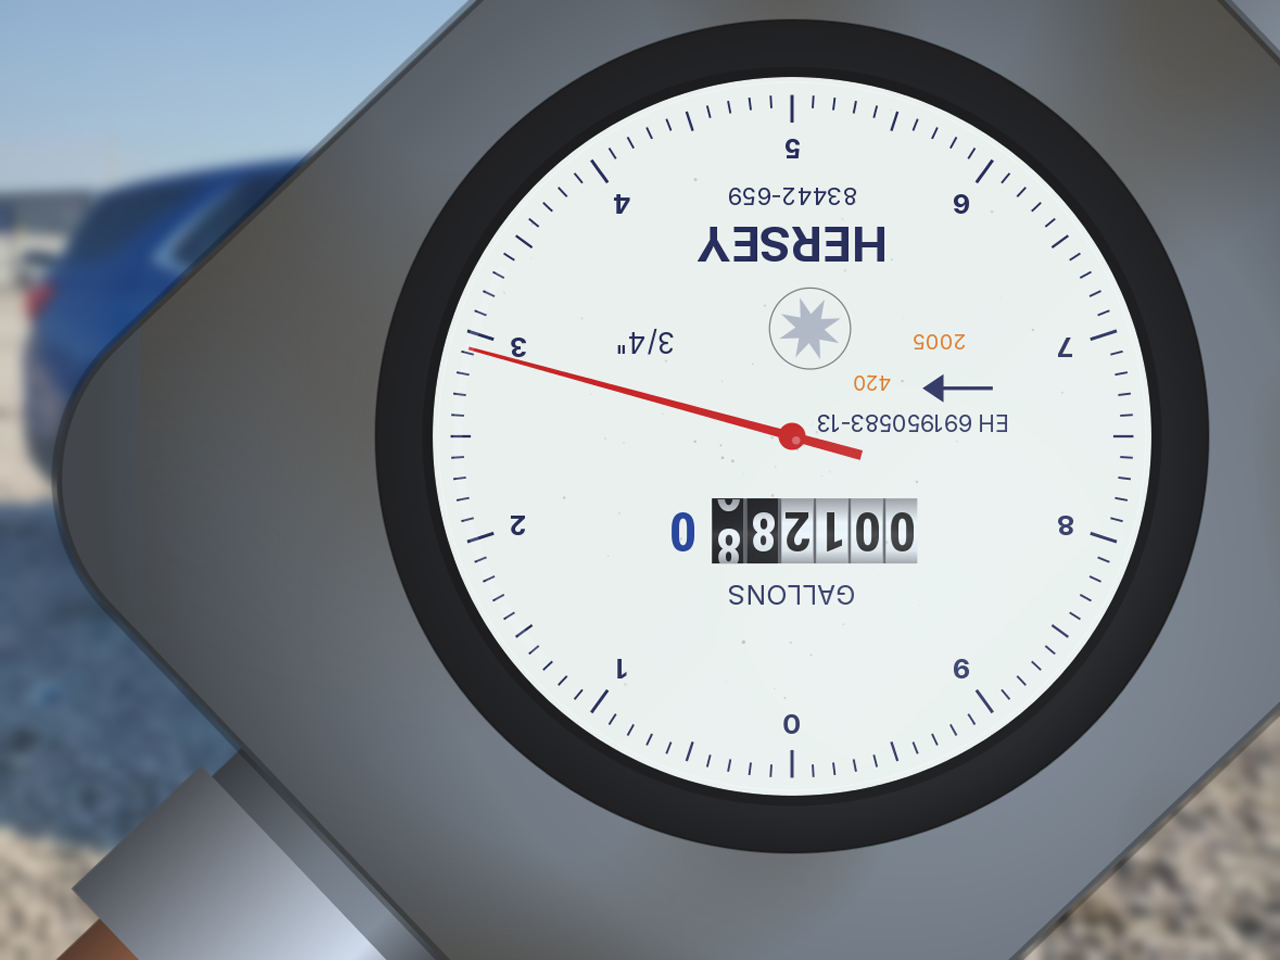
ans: 12882.9; gal
